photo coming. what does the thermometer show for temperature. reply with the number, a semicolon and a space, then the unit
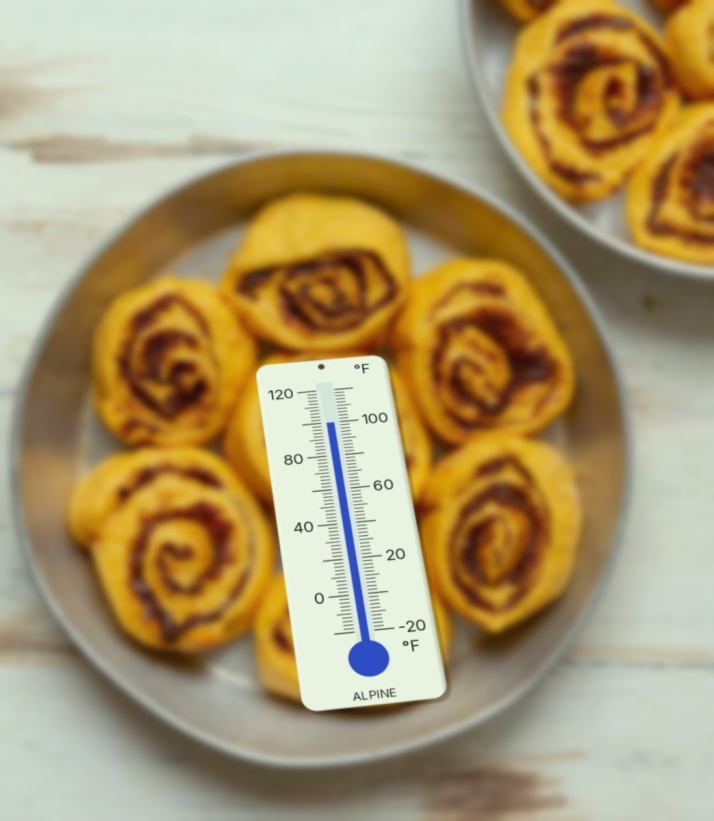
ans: 100; °F
